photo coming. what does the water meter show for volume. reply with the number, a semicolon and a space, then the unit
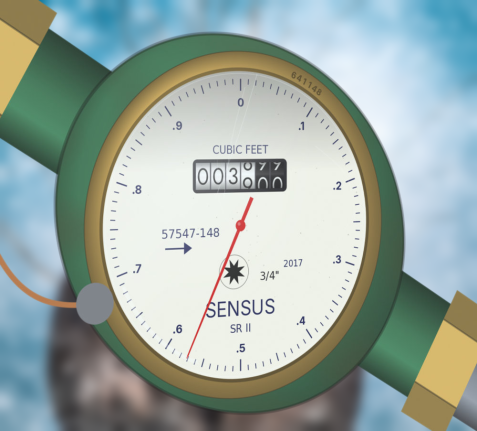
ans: 3899.57; ft³
